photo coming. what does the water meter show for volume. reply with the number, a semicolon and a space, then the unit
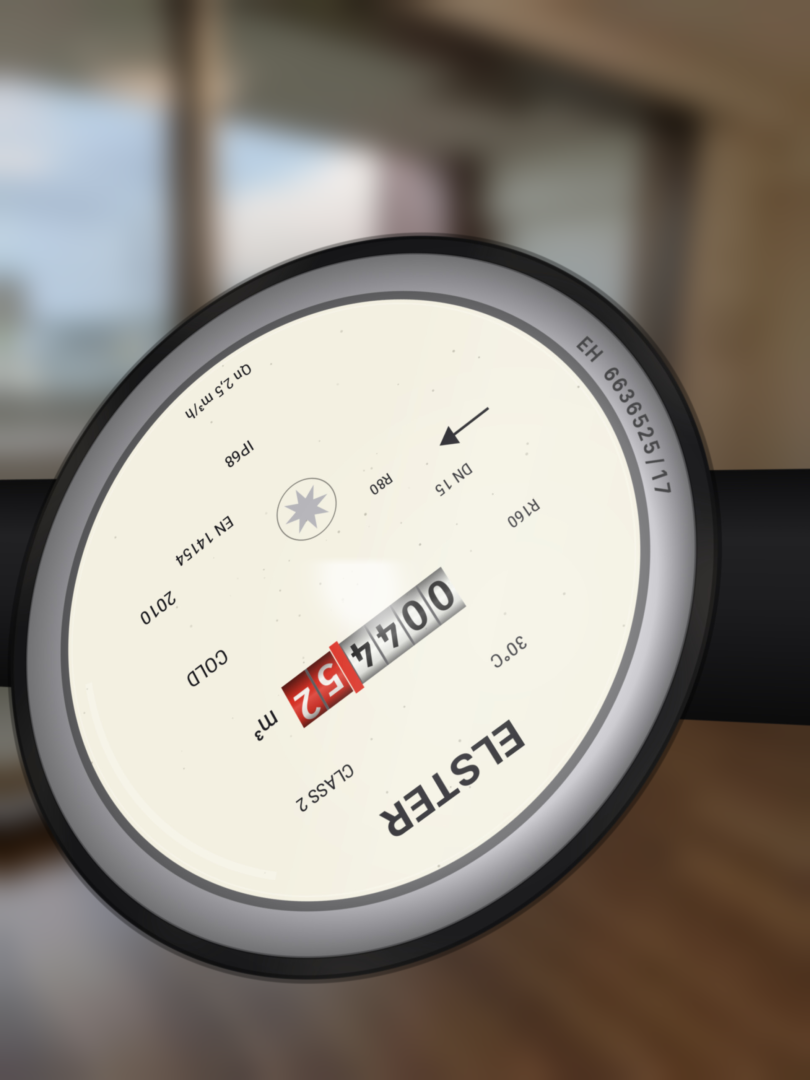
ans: 44.52; m³
